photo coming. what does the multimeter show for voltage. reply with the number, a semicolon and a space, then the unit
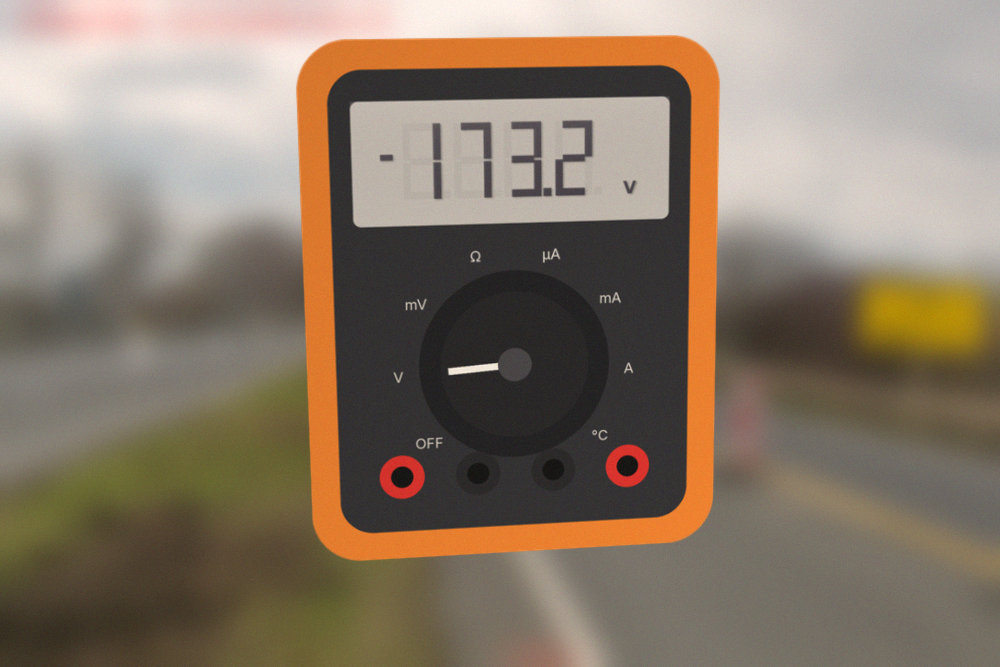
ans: -173.2; V
